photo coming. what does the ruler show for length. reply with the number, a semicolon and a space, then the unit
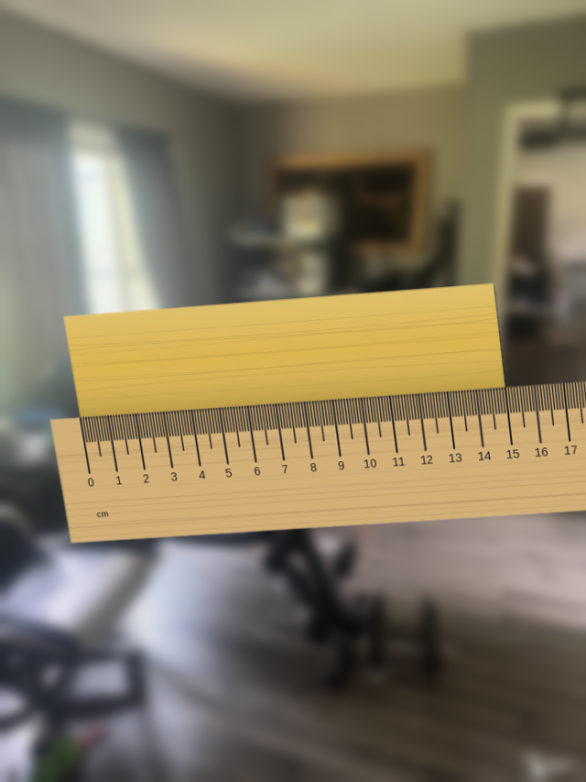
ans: 15; cm
